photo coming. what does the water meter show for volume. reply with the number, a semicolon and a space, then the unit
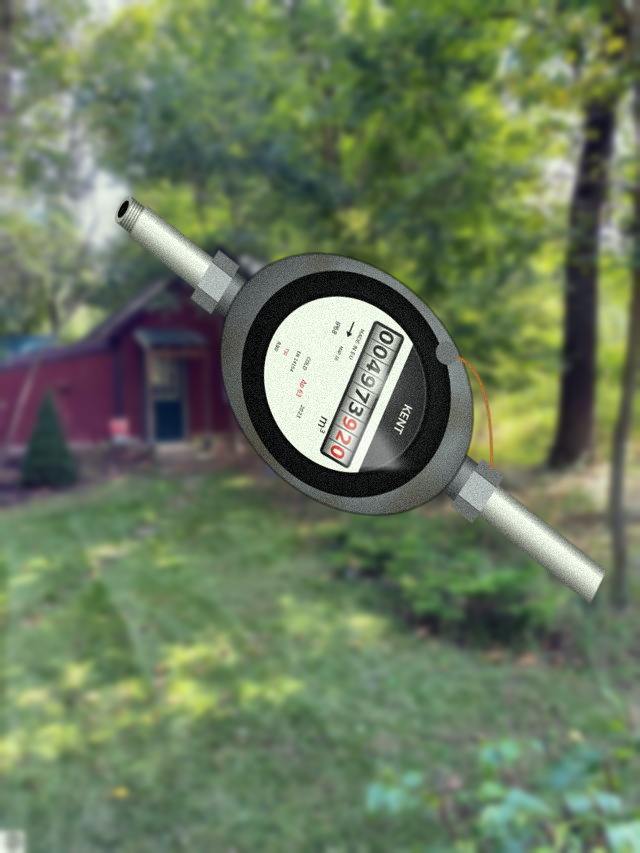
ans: 4973.920; m³
